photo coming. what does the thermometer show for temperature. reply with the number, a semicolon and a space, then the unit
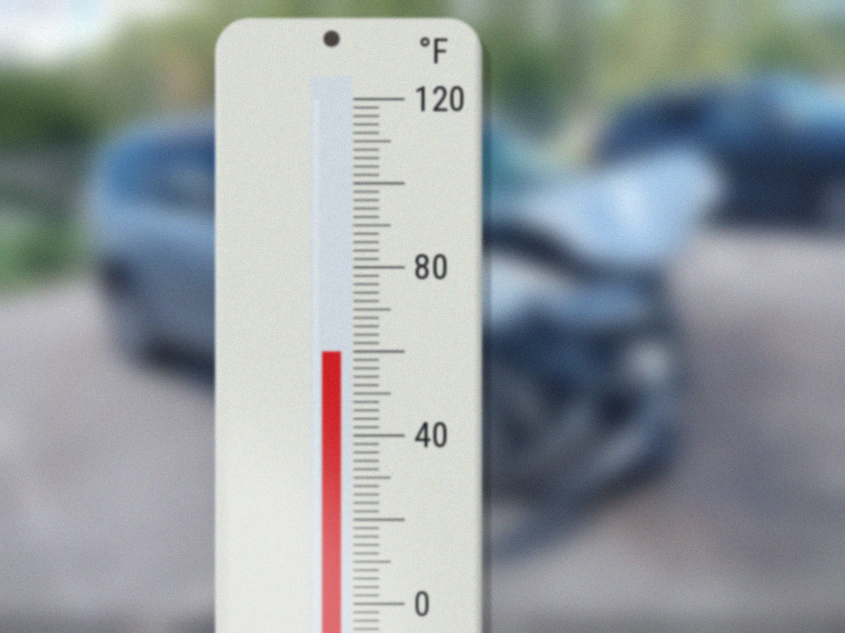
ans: 60; °F
